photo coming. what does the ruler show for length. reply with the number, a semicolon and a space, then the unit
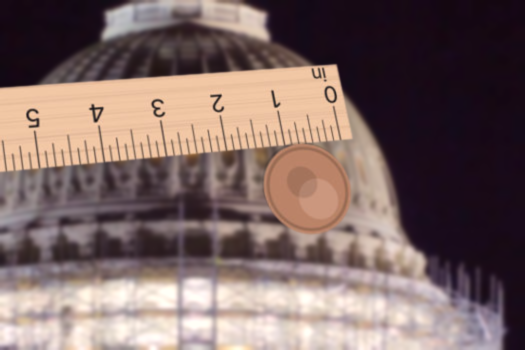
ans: 1.5; in
